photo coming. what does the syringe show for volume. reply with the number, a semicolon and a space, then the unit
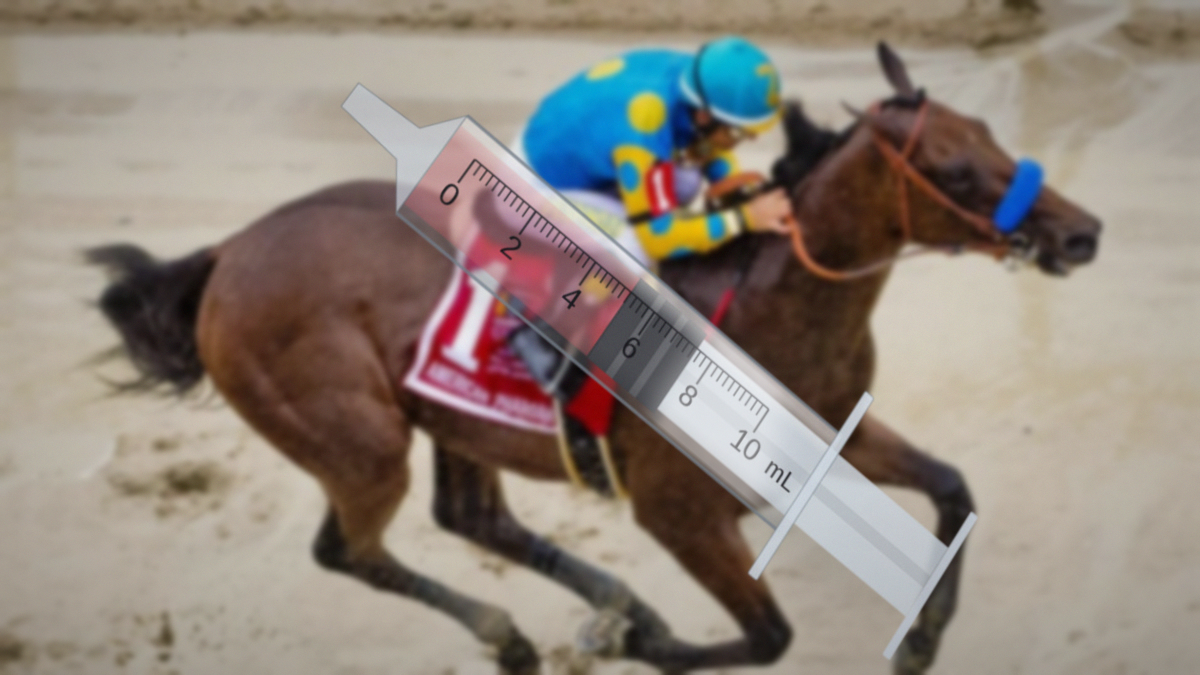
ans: 5.2; mL
